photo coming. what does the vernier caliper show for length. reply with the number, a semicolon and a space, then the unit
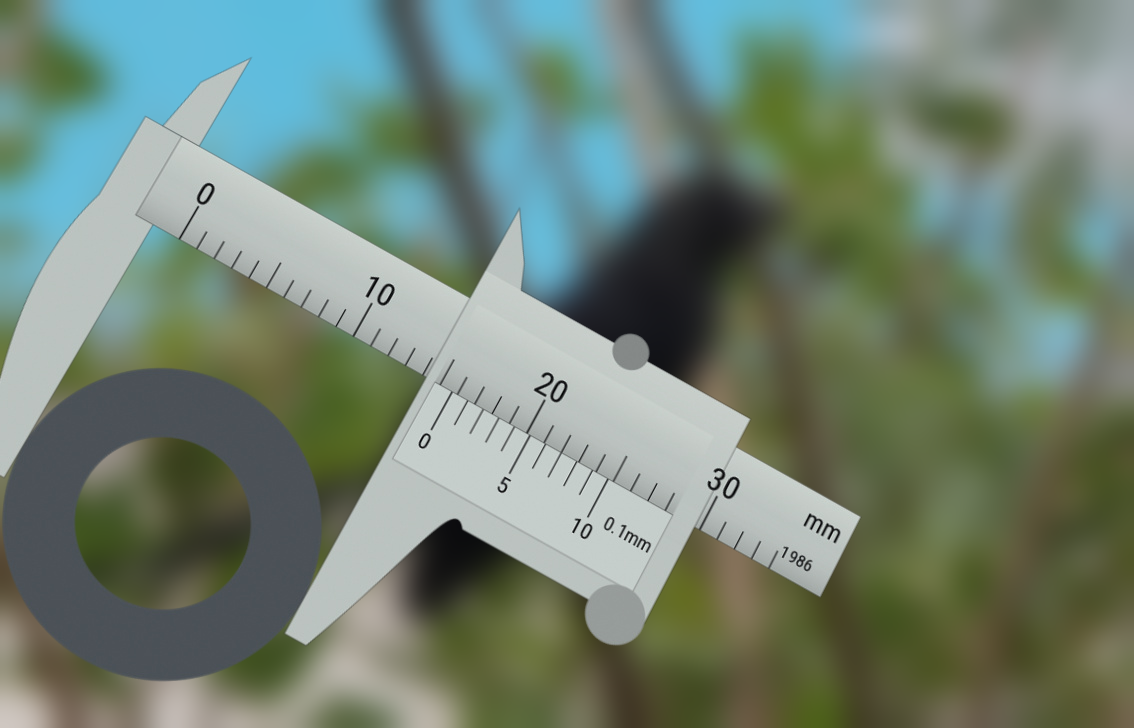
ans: 15.7; mm
